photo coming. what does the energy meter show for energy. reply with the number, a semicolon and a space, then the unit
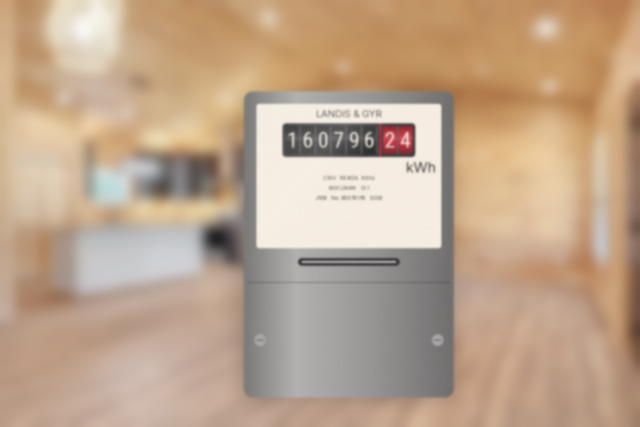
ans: 160796.24; kWh
